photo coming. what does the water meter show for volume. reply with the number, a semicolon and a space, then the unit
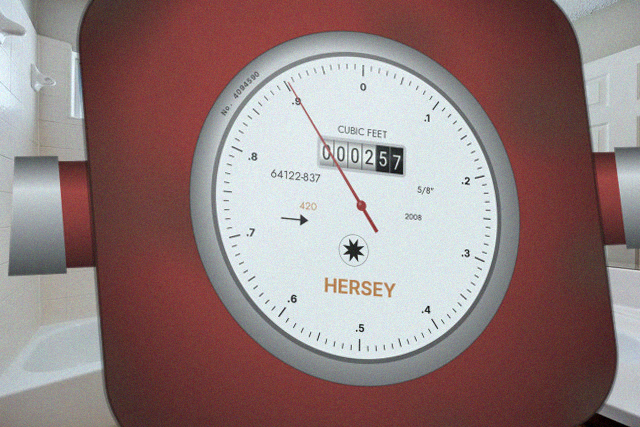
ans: 256.90; ft³
